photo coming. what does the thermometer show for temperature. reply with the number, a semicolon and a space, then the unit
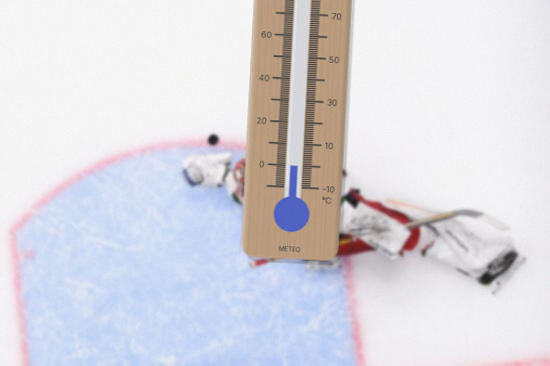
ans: 0; °C
